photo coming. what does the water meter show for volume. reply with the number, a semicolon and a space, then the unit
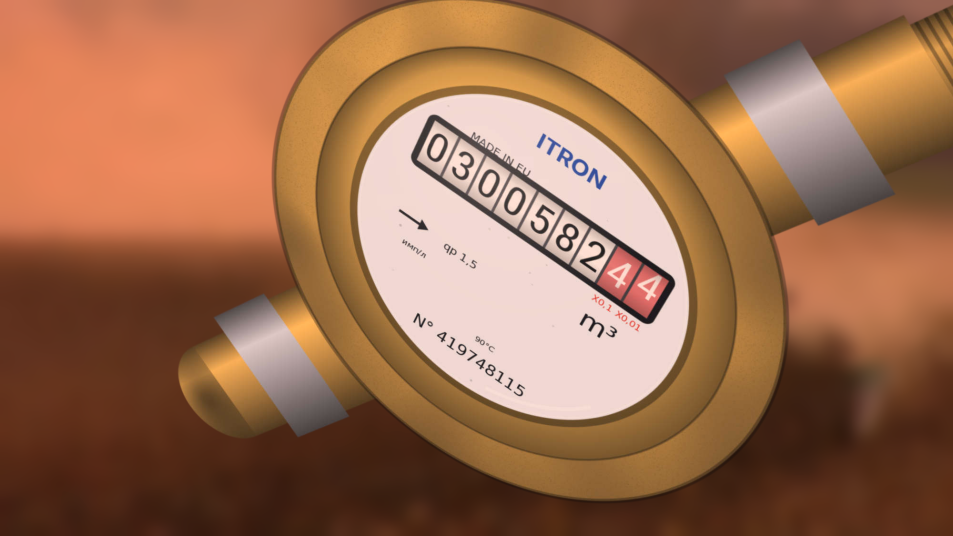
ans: 300582.44; m³
